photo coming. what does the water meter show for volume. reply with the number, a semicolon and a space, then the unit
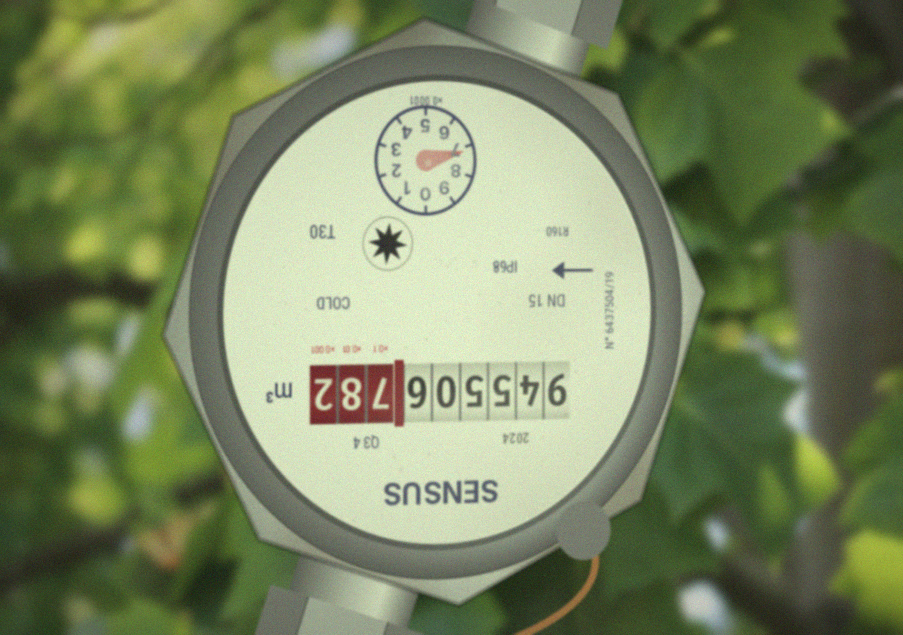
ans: 945506.7827; m³
